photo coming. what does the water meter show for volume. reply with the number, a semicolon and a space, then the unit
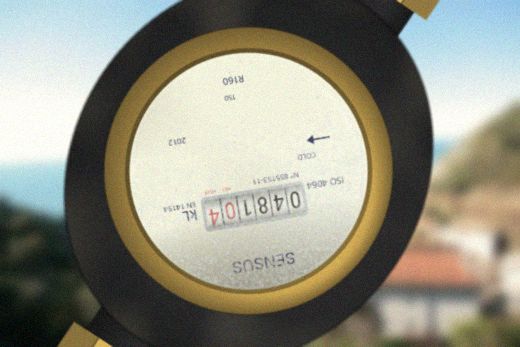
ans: 481.04; kL
